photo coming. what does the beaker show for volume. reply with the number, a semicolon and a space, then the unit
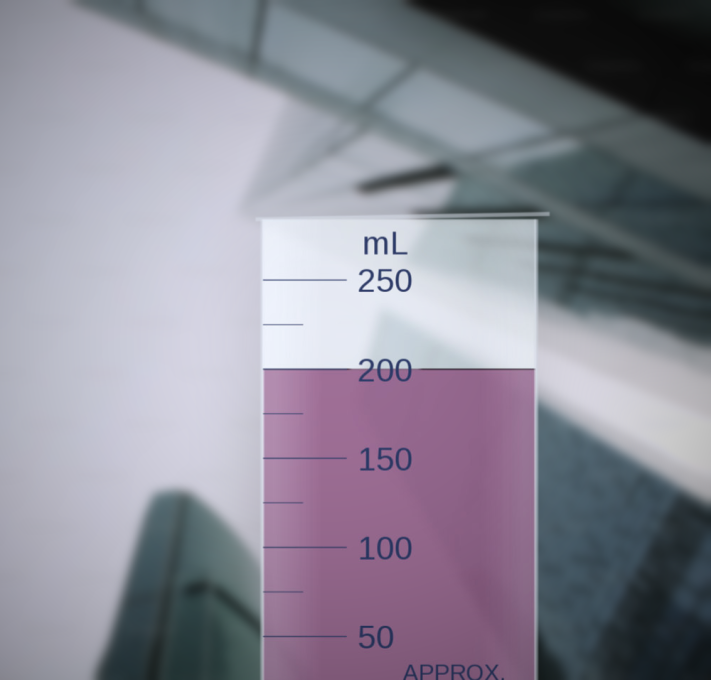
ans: 200; mL
